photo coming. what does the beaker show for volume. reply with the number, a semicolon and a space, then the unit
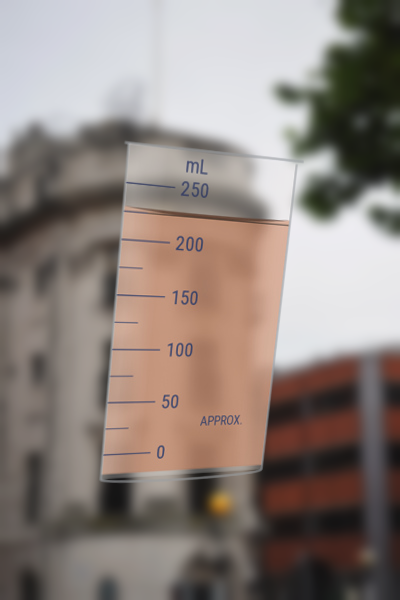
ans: 225; mL
